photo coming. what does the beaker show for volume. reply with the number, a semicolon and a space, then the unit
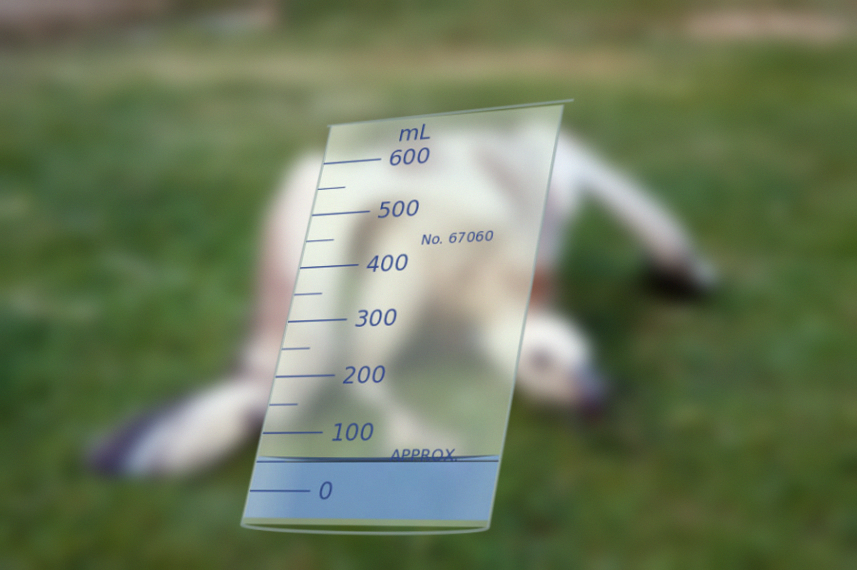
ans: 50; mL
